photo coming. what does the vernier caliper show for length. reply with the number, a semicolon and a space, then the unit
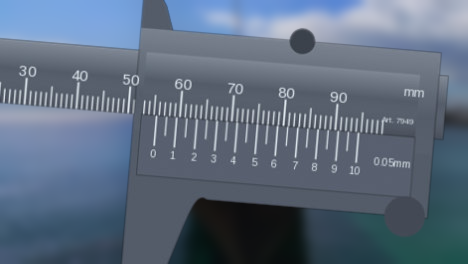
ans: 55.5; mm
